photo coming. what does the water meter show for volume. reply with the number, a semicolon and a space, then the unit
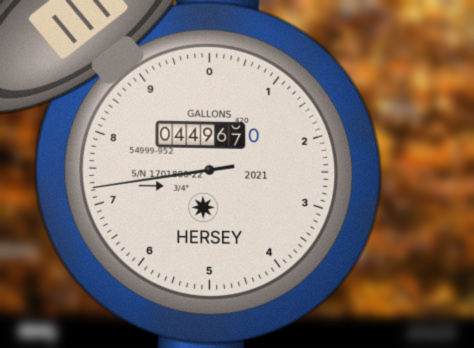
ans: 449667.2; gal
